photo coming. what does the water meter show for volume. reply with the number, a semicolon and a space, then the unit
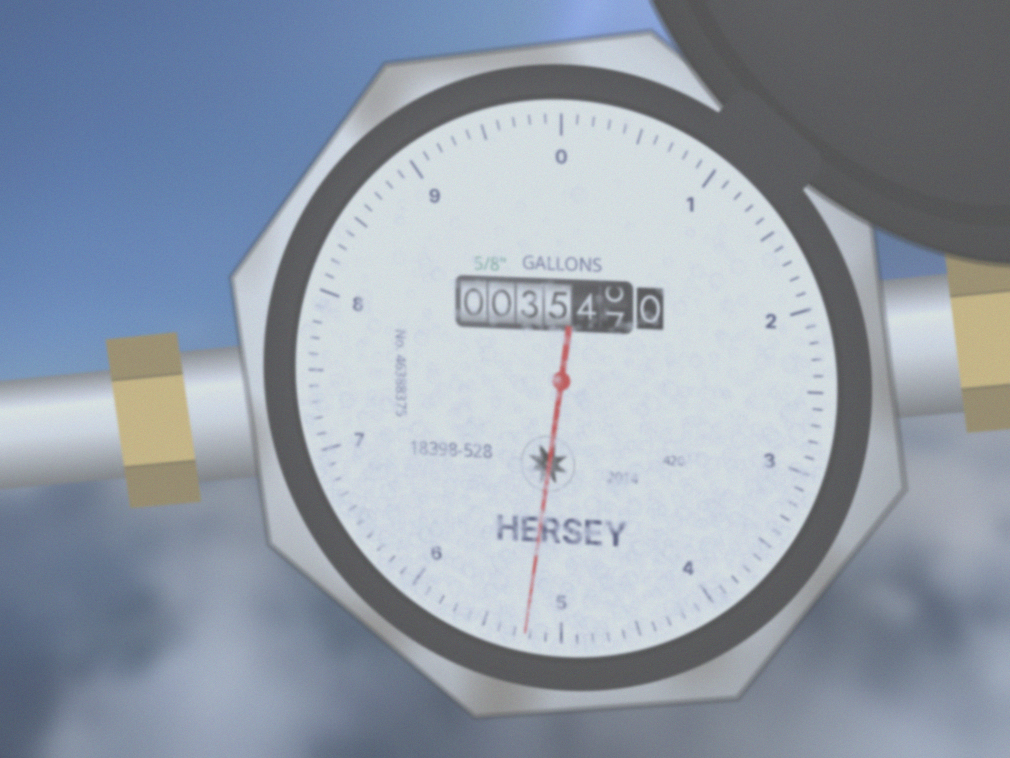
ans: 35465.2; gal
